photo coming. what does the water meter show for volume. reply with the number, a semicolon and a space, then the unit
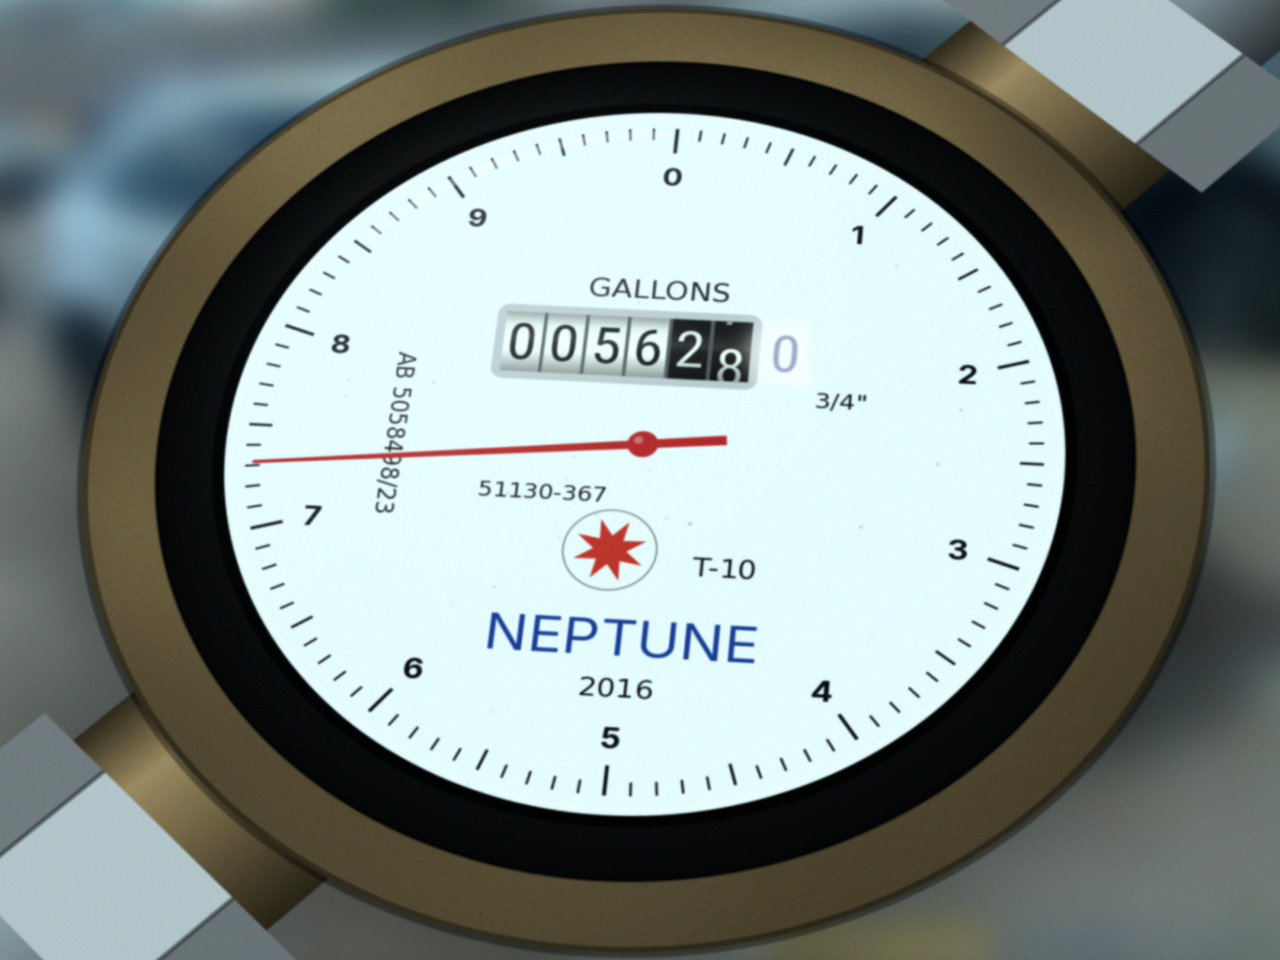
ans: 56277.3; gal
